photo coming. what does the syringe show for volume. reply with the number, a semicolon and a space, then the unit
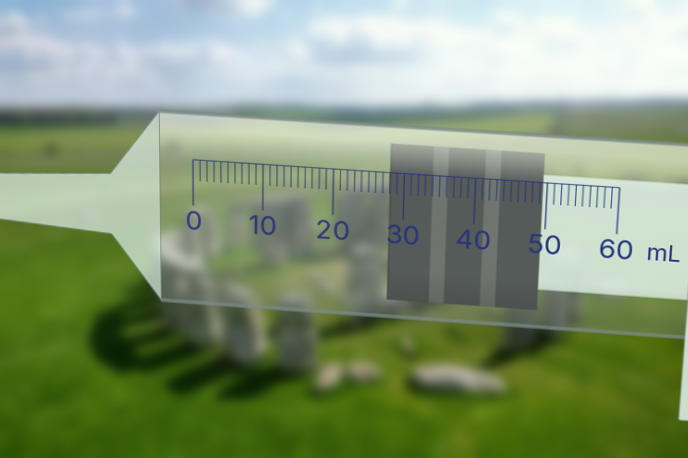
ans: 28; mL
